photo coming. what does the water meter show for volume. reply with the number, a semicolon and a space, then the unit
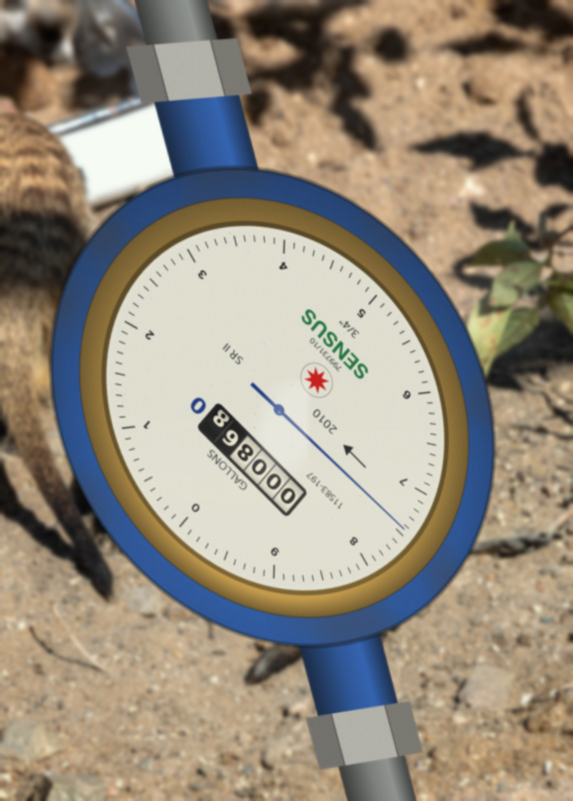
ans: 8677.4; gal
